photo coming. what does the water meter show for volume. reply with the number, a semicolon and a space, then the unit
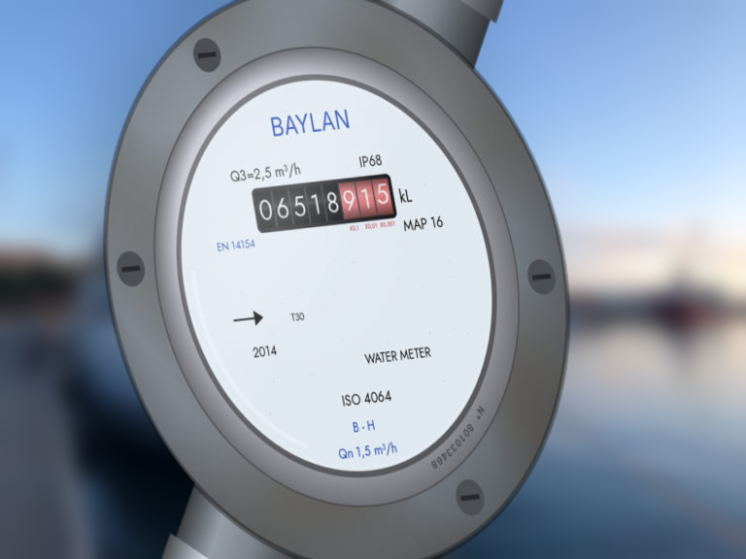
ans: 6518.915; kL
